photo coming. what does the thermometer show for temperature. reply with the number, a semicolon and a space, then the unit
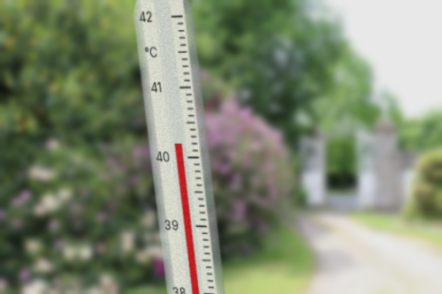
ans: 40.2; °C
